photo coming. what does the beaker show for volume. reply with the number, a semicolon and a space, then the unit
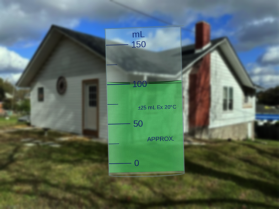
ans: 100; mL
